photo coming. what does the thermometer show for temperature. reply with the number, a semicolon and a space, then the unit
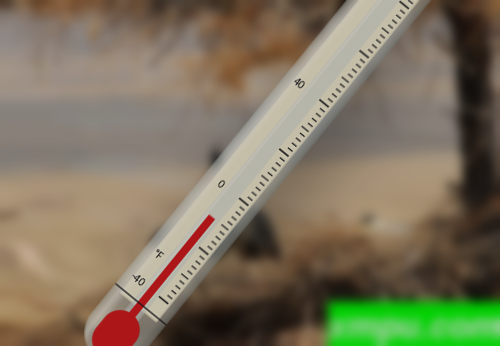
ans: -10; °F
